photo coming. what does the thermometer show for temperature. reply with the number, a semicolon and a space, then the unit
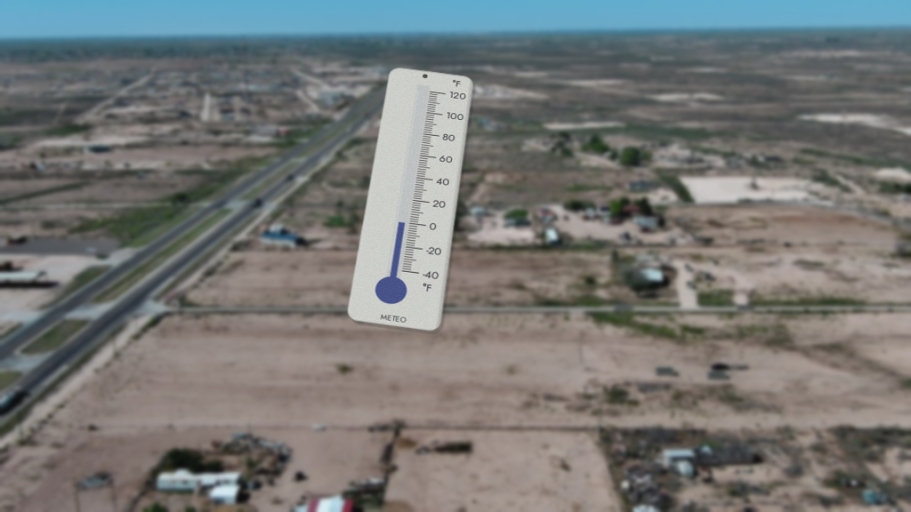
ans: 0; °F
